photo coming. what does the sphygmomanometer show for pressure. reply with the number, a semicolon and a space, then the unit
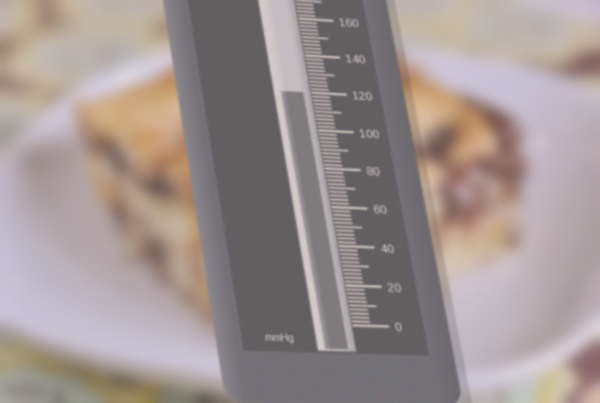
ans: 120; mmHg
